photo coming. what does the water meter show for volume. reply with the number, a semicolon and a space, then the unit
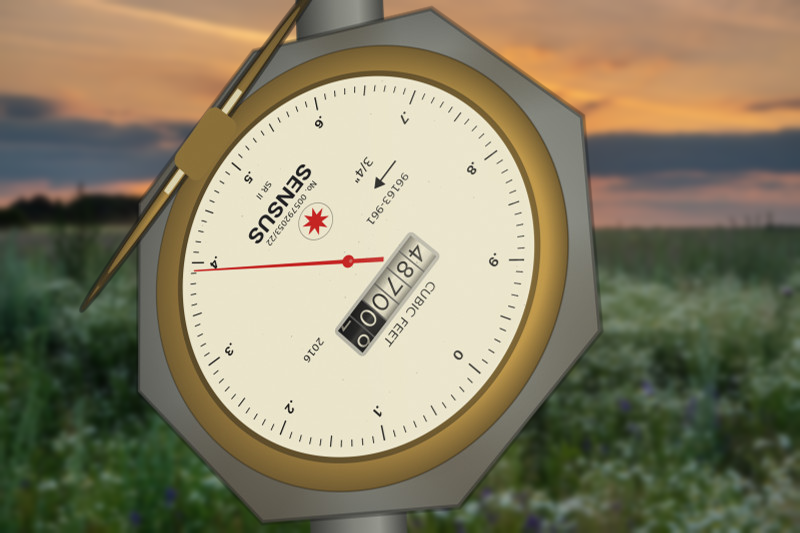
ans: 487006.39; ft³
